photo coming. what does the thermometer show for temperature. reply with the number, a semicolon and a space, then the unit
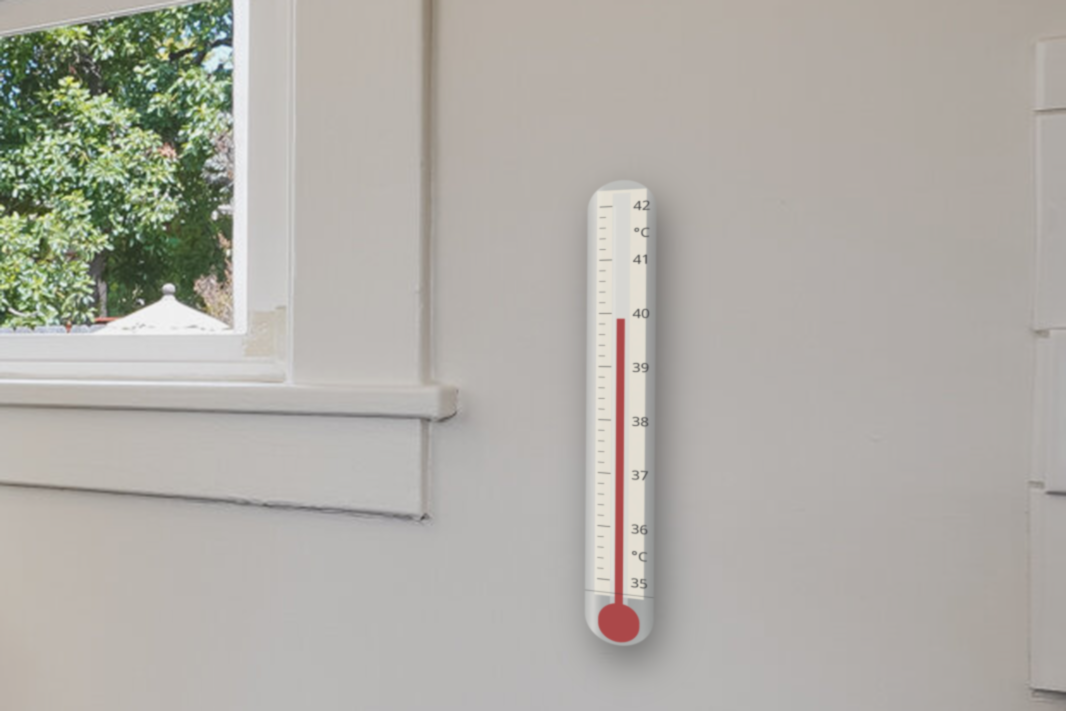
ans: 39.9; °C
